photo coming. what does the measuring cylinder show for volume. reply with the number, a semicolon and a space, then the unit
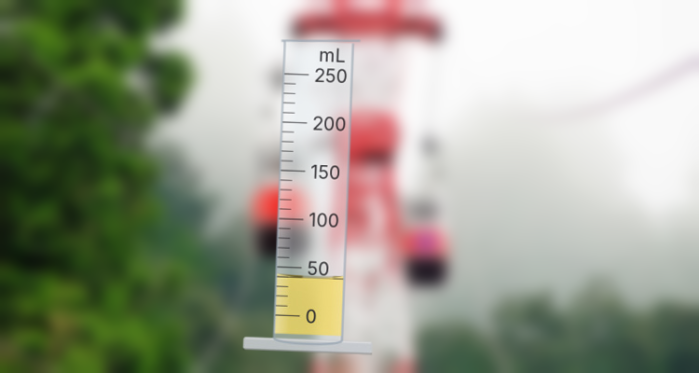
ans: 40; mL
